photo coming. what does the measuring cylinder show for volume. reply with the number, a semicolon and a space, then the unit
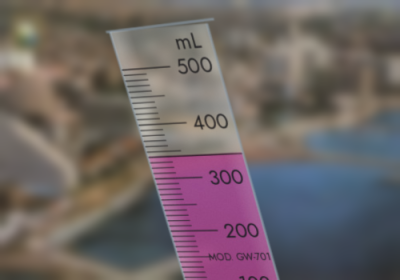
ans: 340; mL
